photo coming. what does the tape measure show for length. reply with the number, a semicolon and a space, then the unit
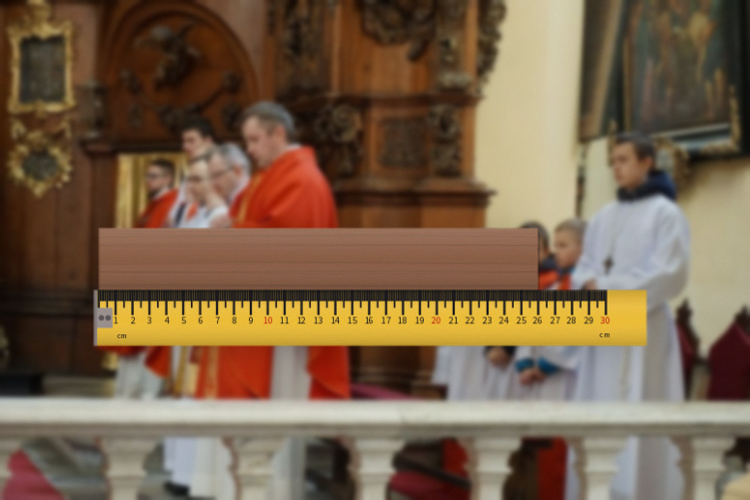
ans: 26; cm
